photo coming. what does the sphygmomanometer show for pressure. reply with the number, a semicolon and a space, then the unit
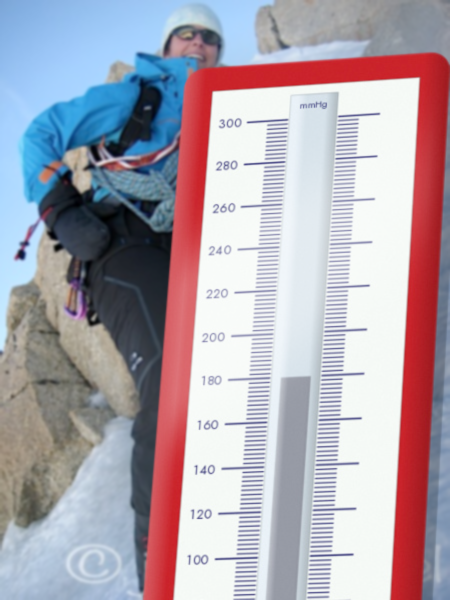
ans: 180; mmHg
